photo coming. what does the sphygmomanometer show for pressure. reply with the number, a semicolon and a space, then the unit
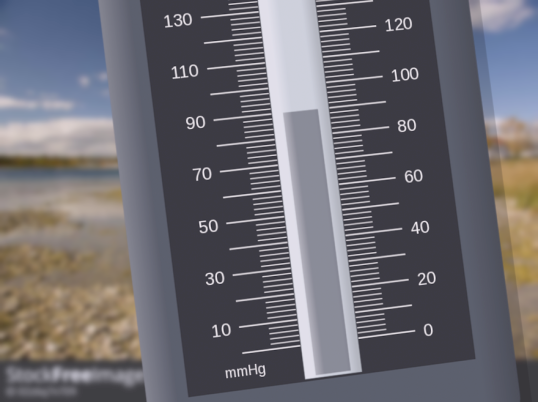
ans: 90; mmHg
